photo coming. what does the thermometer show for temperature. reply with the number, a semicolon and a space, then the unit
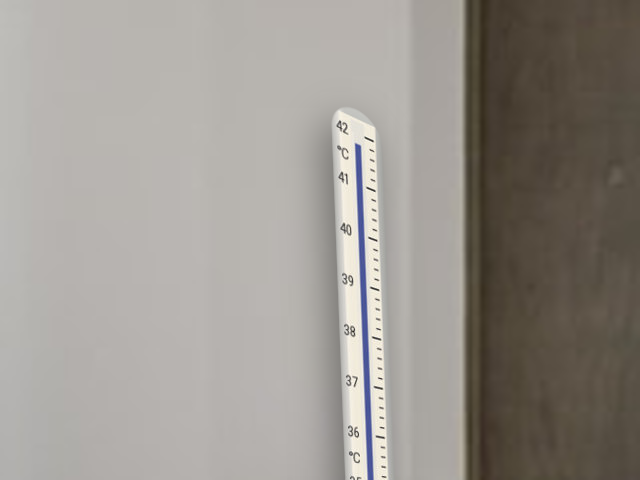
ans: 41.8; °C
